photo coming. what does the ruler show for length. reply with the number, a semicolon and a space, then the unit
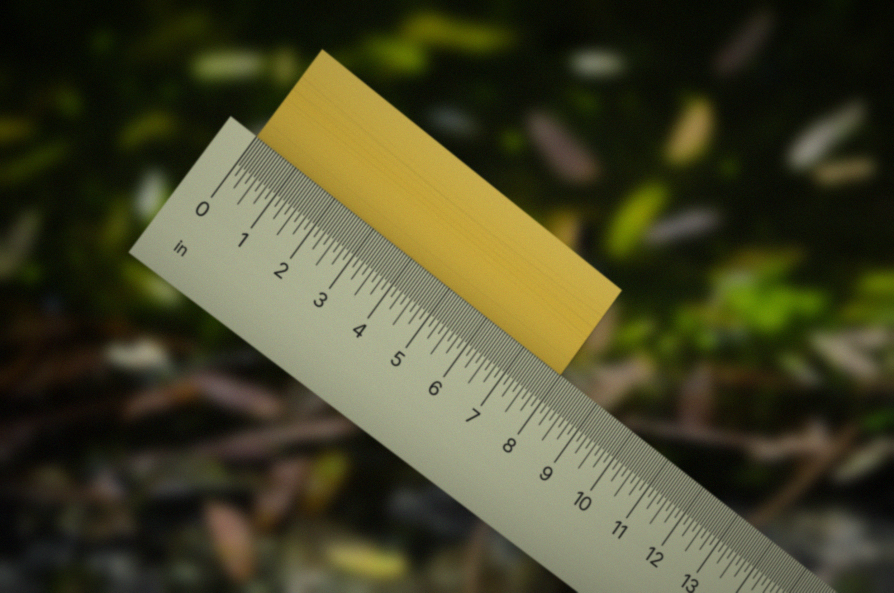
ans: 8; in
